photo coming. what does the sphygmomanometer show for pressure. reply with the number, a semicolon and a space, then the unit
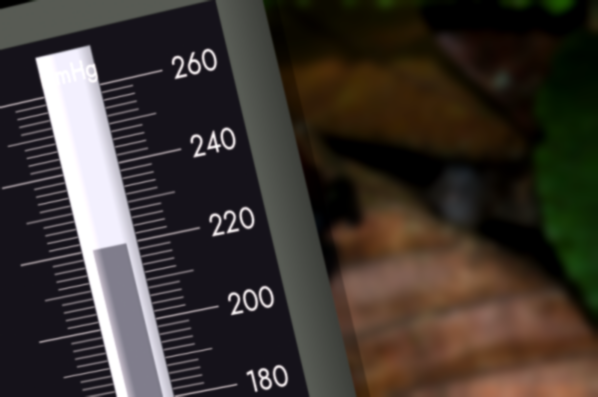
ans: 220; mmHg
